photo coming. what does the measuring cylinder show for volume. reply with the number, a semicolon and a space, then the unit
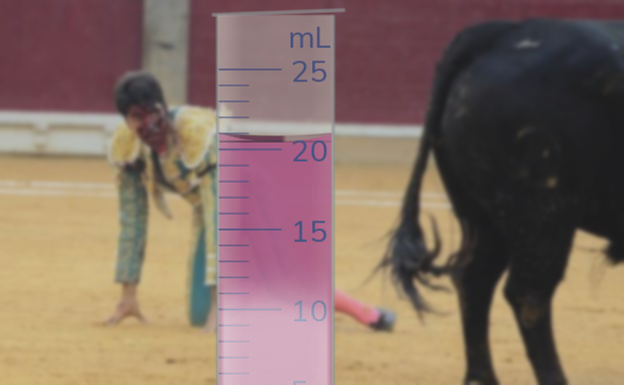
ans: 20.5; mL
